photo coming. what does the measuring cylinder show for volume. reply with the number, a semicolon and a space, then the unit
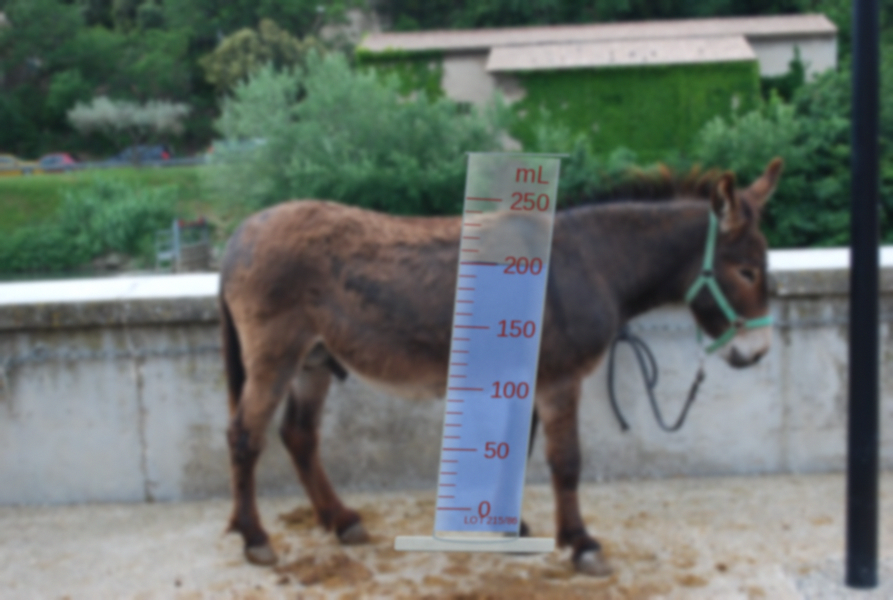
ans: 200; mL
